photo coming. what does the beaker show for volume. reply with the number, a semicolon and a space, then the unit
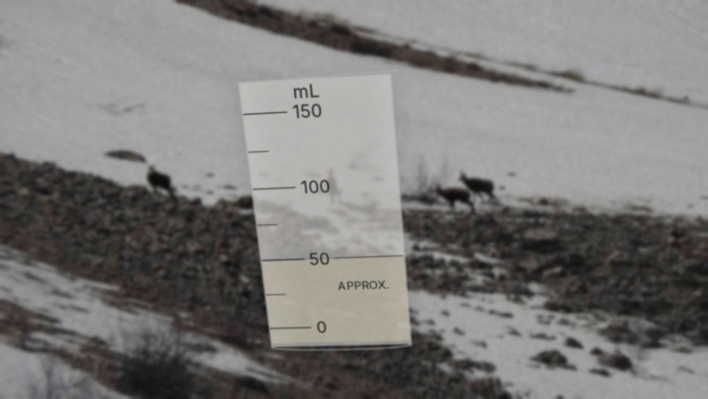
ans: 50; mL
